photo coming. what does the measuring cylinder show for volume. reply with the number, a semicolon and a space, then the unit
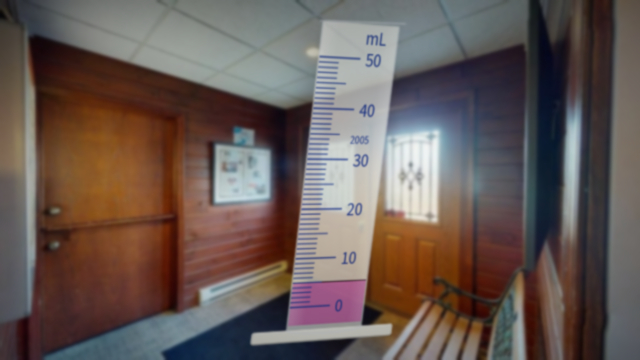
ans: 5; mL
